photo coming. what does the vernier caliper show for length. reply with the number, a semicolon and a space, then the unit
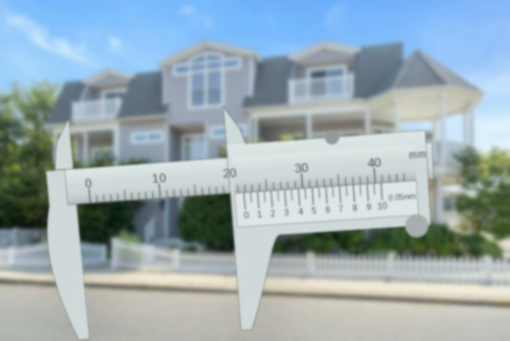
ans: 21.8; mm
